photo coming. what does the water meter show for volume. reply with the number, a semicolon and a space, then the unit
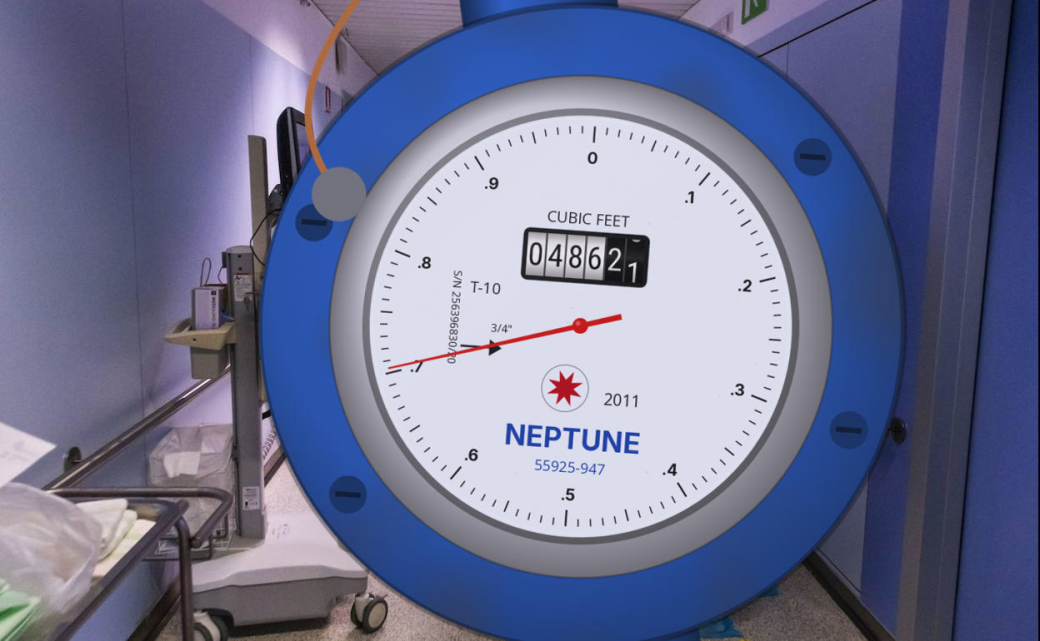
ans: 48620.70; ft³
